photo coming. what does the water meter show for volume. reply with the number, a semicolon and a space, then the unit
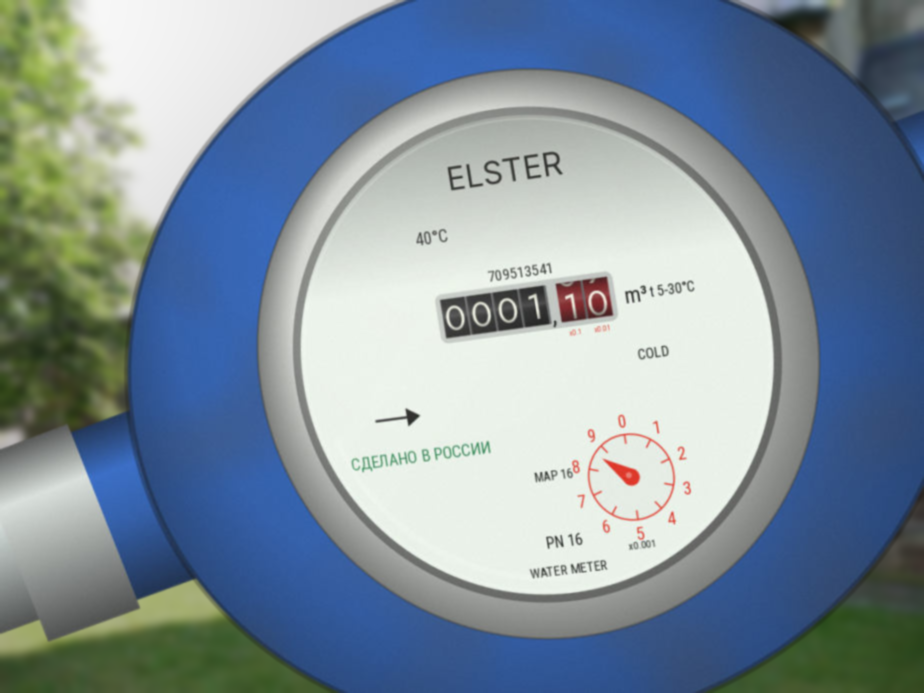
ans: 1.098; m³
